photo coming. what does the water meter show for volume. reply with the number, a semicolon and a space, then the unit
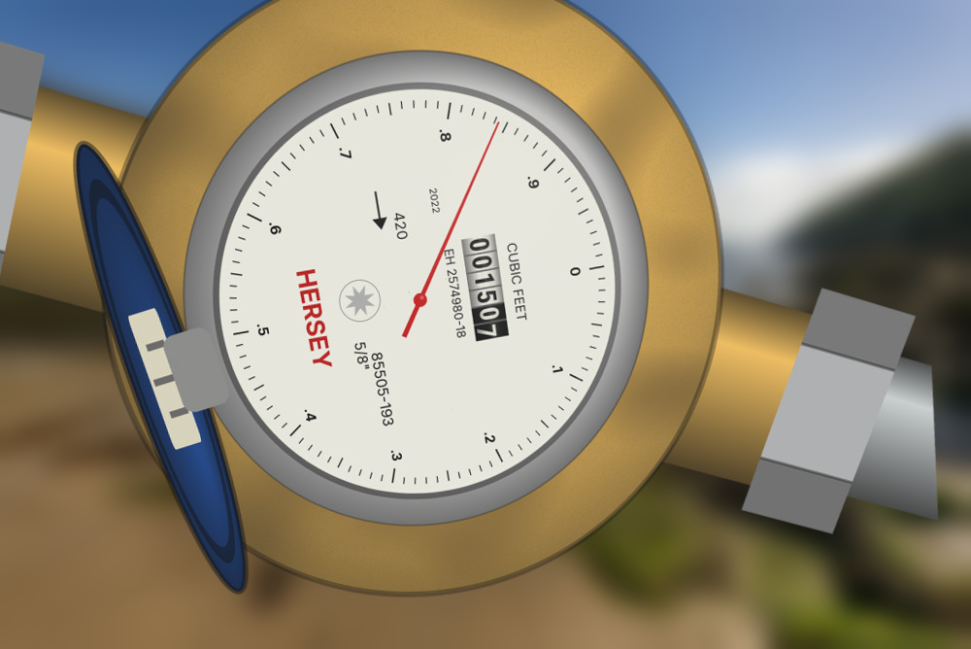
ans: 1506.84; ft³
